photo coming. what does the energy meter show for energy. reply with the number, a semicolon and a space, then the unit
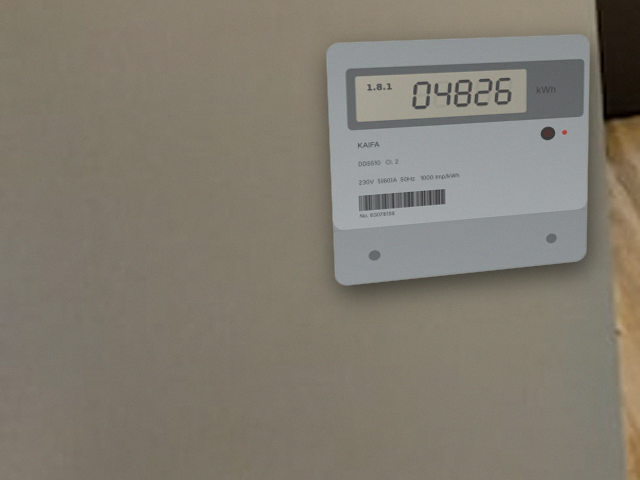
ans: 4826; kWh
